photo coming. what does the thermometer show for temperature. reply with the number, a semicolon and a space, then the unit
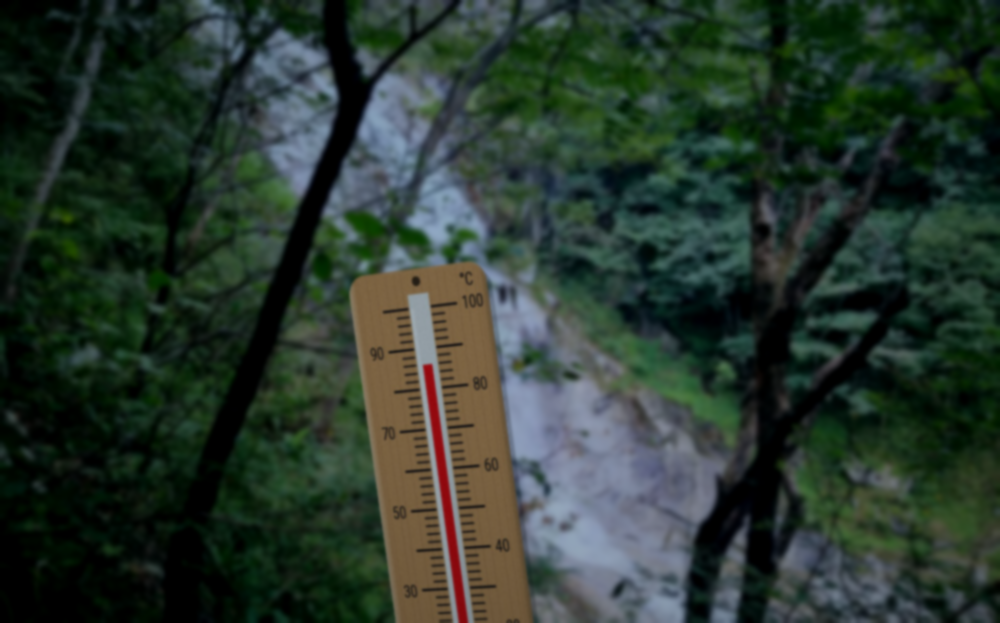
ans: 86; °C
